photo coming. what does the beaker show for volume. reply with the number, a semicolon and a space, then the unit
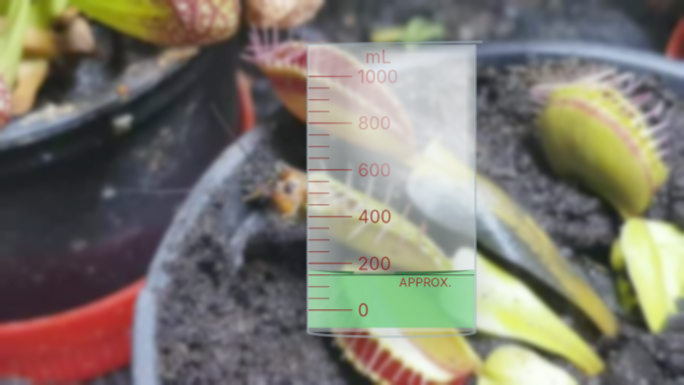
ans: 150; mL
